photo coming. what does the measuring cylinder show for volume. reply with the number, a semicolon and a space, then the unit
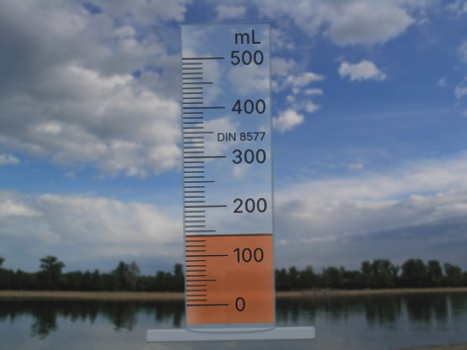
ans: 140; mL
